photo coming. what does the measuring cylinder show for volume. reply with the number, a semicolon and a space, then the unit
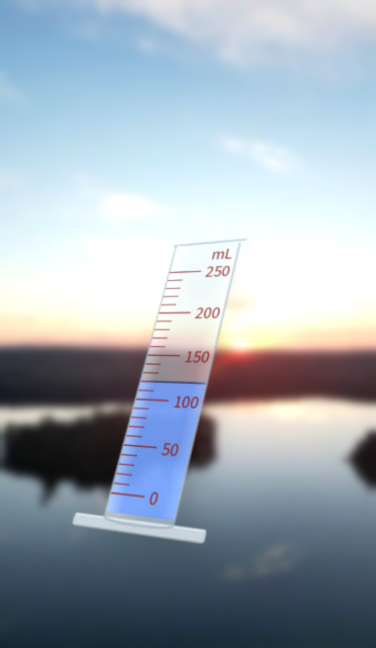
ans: 120; mL
